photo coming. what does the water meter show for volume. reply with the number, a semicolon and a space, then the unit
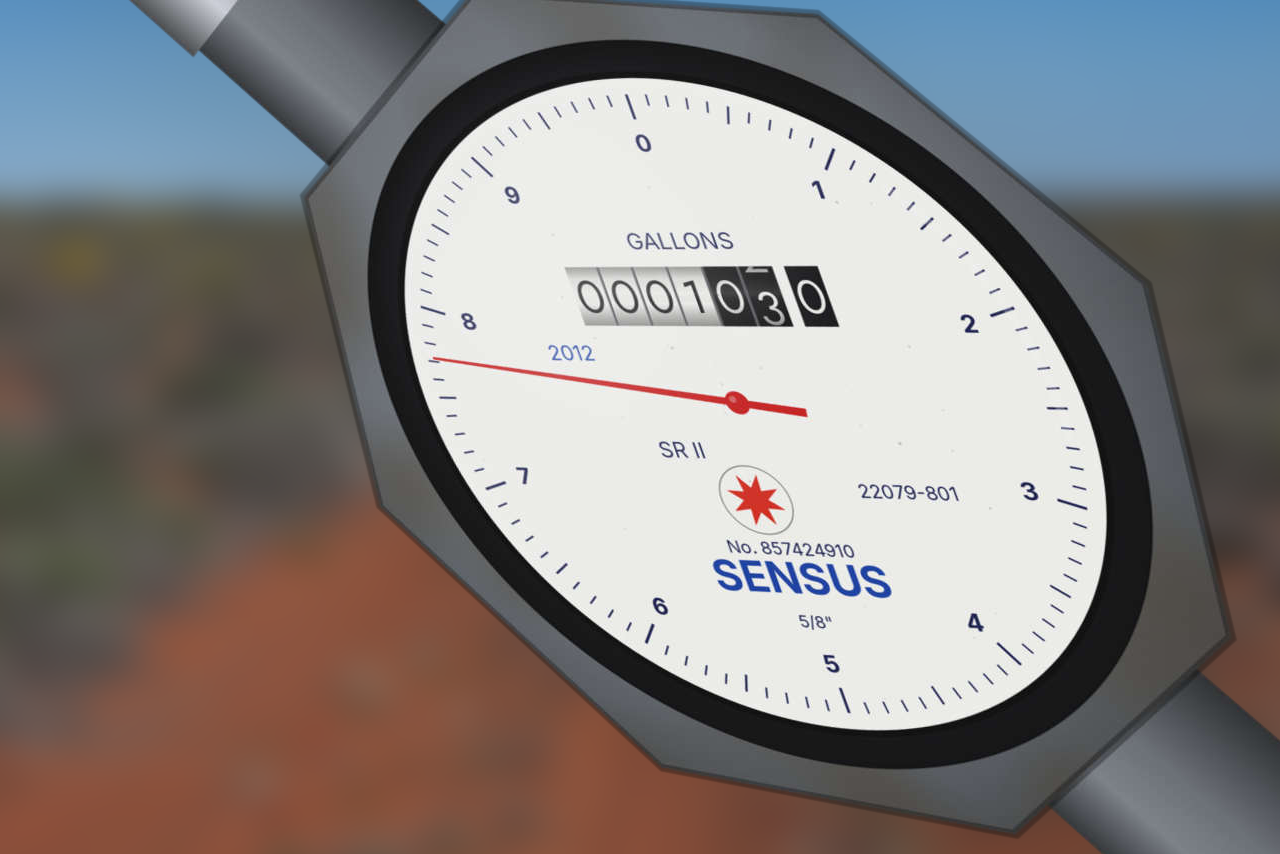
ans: 1027.7; gal
